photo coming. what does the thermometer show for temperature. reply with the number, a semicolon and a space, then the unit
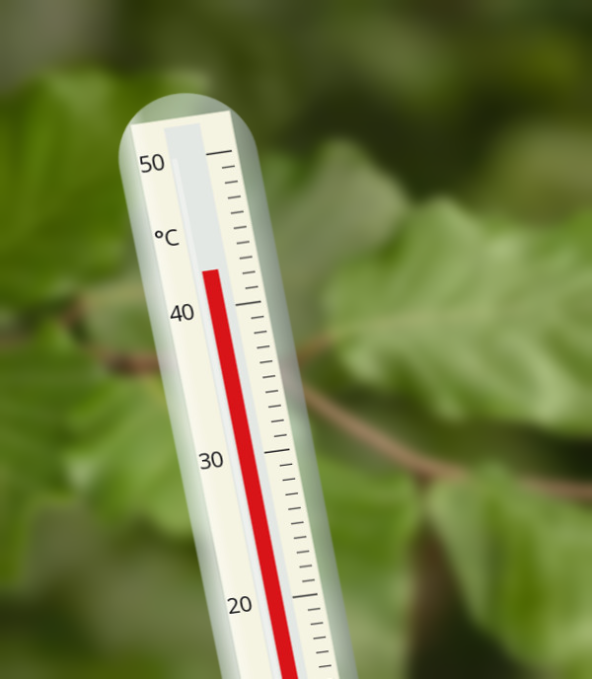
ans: 42.5; °C
